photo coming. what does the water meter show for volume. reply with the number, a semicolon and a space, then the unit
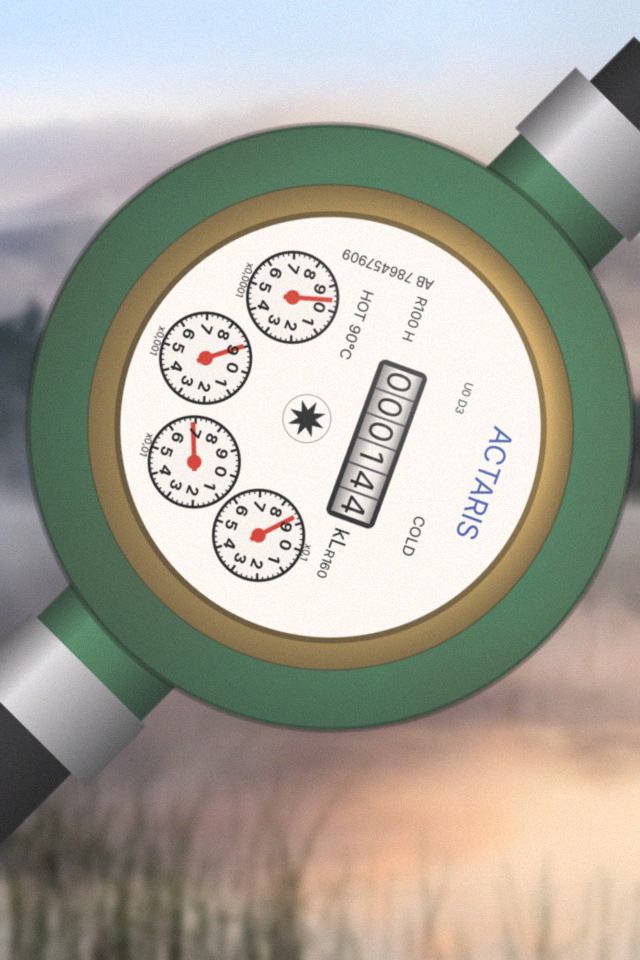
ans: 144.8689; kL
